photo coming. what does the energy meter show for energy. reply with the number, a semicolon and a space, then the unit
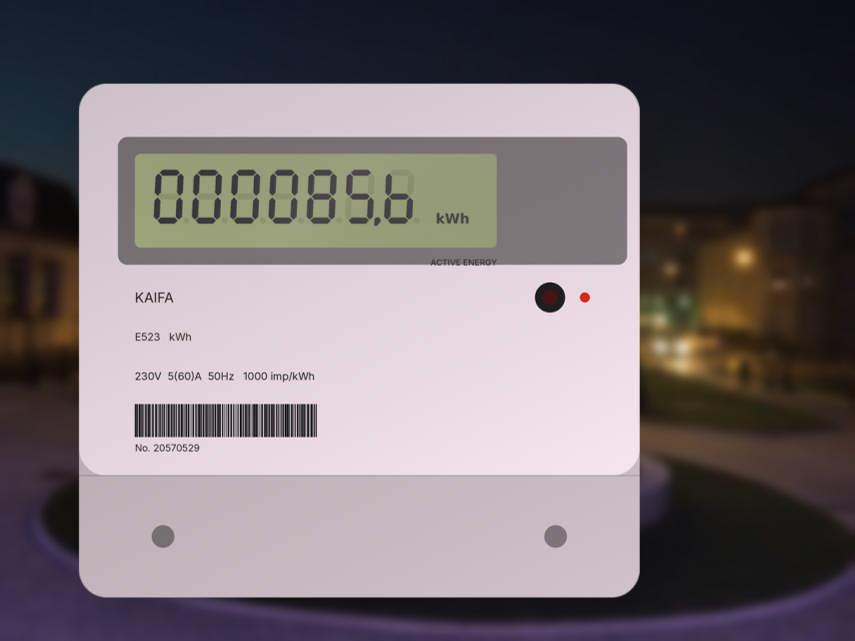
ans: 85.6; kWh
